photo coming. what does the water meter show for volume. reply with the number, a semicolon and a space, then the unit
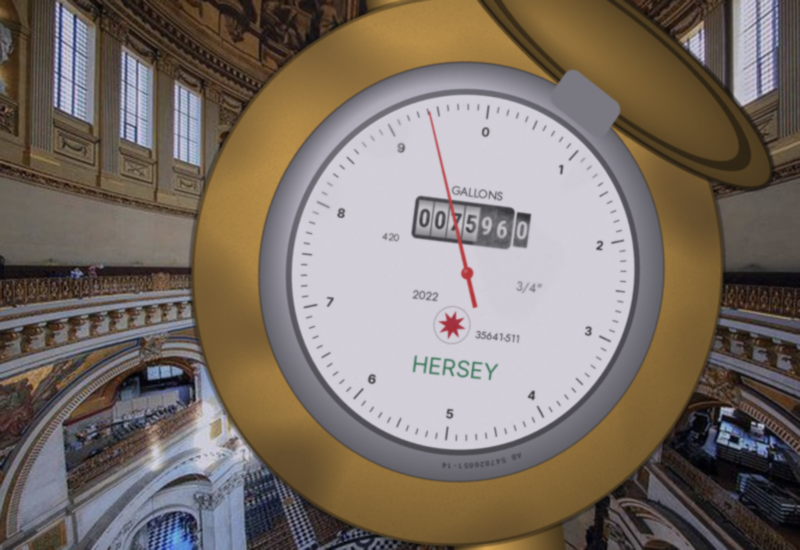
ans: 75959.4; gal
